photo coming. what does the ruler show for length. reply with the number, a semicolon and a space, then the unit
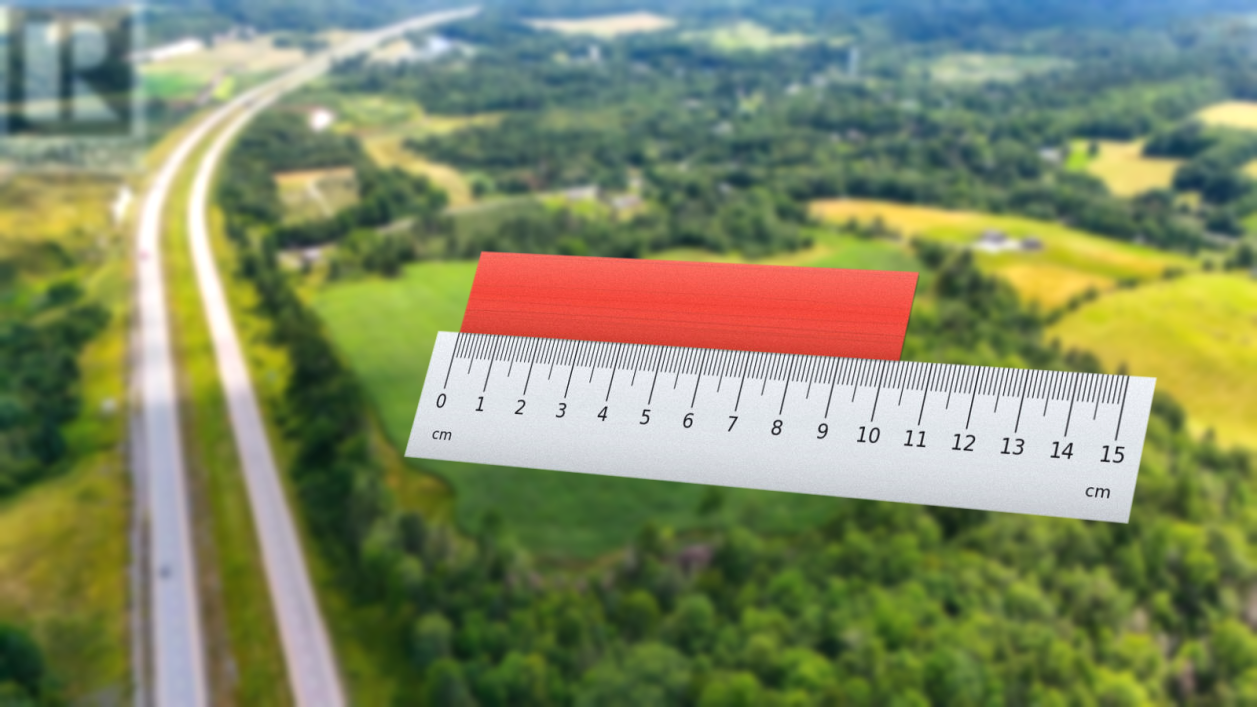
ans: 10.3; cm
